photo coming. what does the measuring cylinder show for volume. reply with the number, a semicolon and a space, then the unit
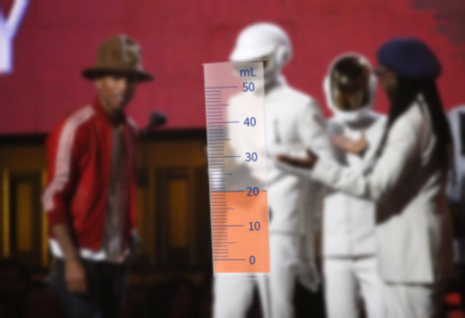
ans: 20; mL
